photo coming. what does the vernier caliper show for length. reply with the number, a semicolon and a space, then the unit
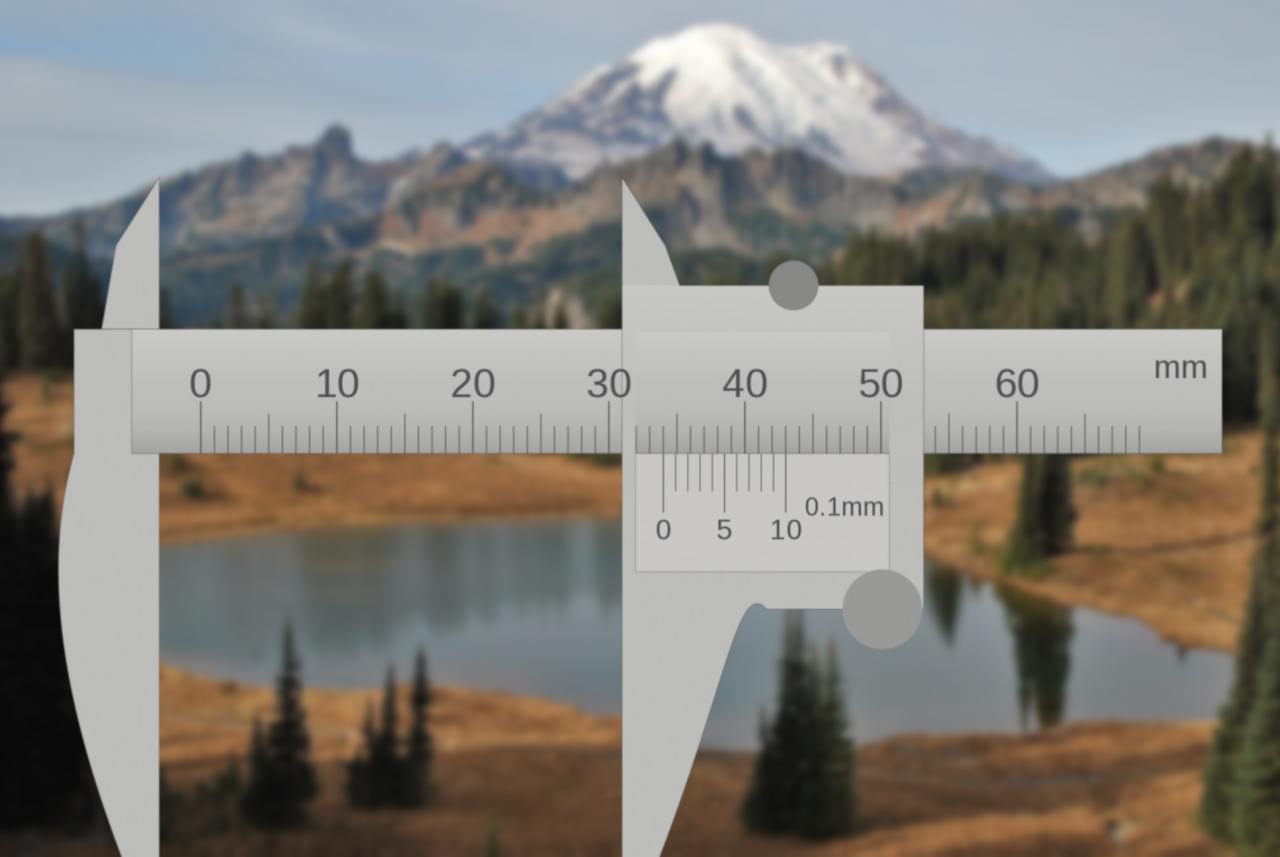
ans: 34.0; mm
